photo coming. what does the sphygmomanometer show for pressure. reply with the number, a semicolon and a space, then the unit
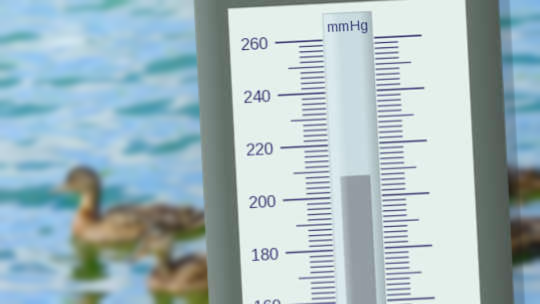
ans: 208; mmHg
